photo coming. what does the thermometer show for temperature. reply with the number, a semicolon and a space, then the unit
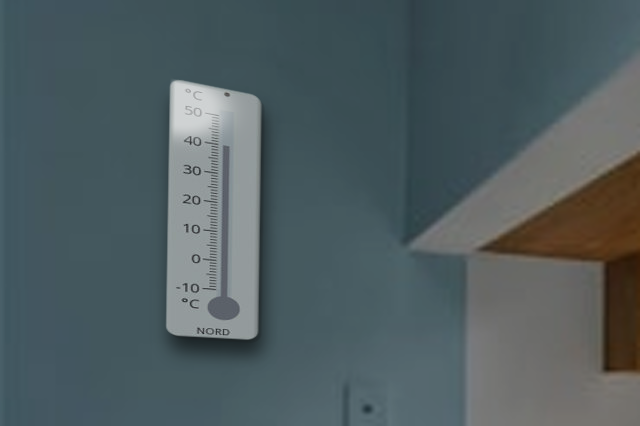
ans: 40; °C
